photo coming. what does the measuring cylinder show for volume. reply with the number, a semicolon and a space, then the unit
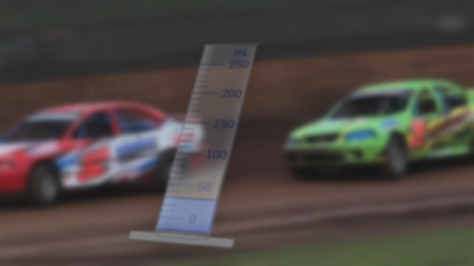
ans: 30; mL
